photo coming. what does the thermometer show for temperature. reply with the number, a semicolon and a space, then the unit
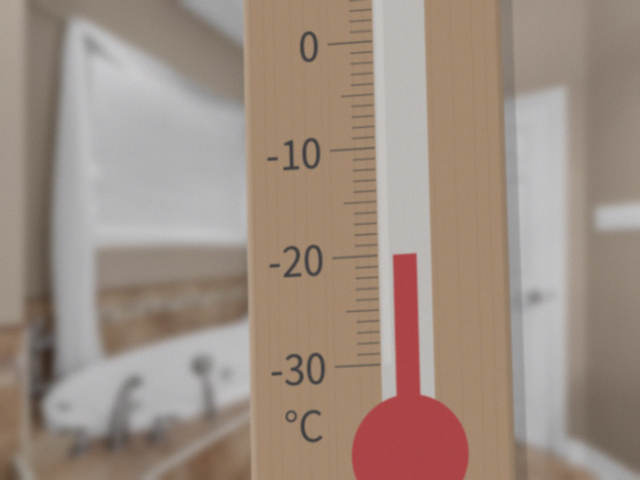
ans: -20; °C
